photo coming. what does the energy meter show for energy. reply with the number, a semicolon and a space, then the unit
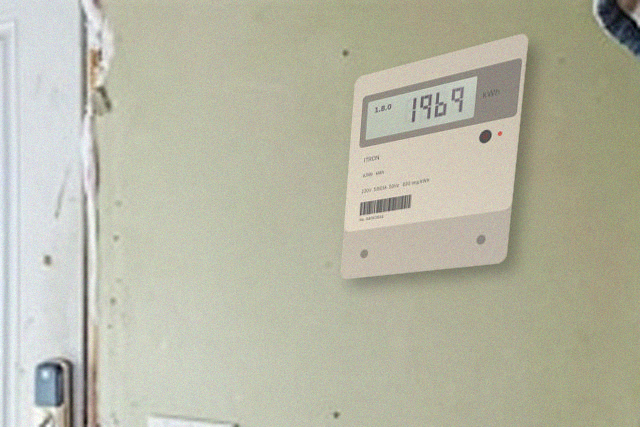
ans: 1969; kWh
